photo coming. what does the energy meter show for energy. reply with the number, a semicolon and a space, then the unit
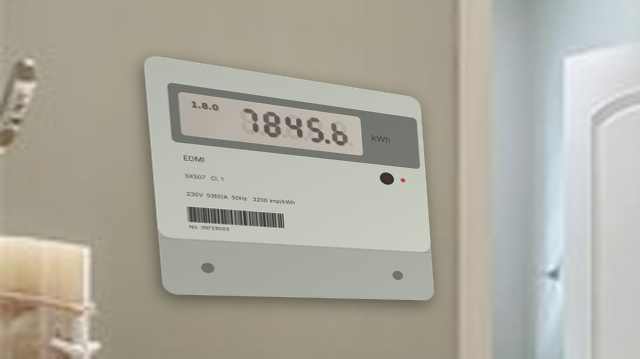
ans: 7845.6; kWh
